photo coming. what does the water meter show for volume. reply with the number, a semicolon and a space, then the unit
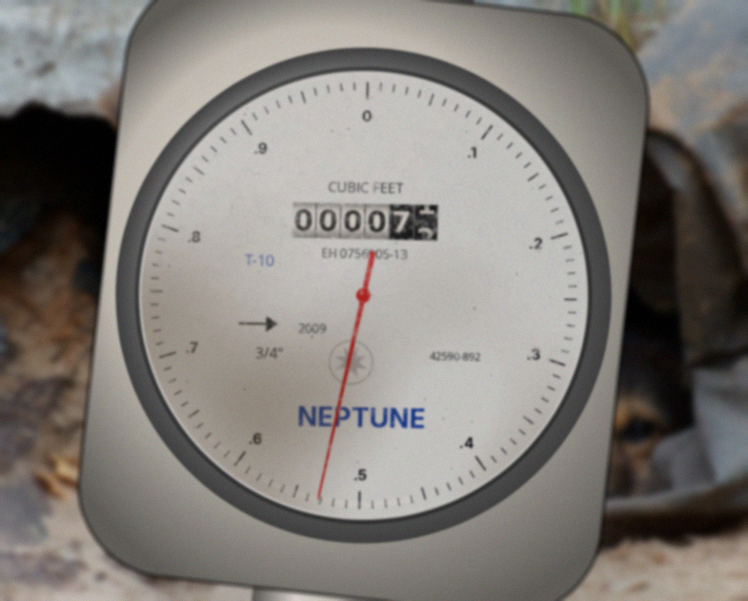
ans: 71.53; ft³
